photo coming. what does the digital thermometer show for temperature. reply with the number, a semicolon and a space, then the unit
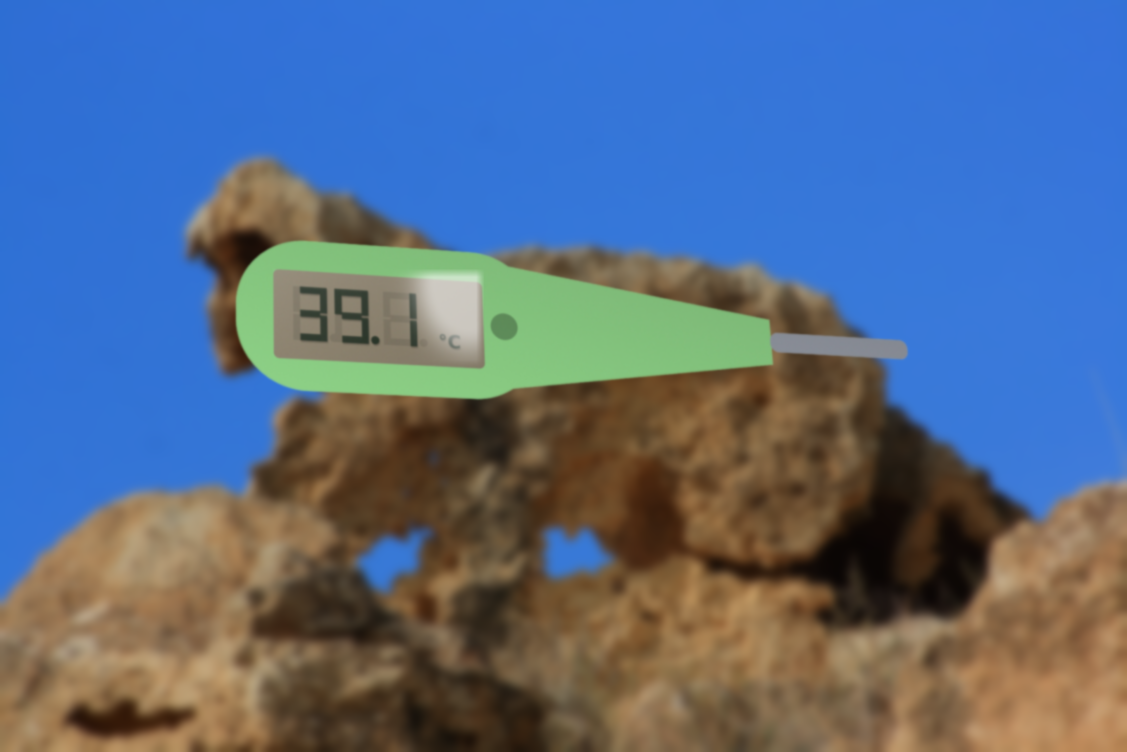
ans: 39.1; °C
